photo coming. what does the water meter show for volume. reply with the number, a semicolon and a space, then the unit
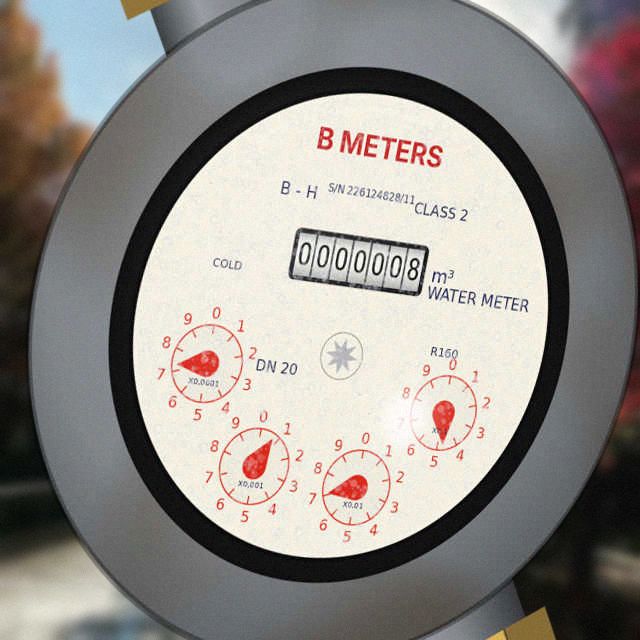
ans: 8.4707; m³
